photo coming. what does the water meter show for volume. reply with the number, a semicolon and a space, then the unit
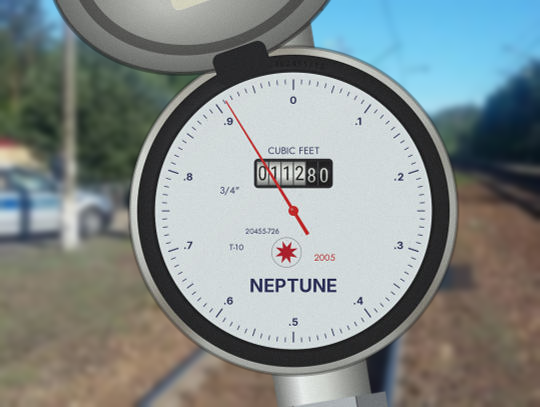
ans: 11279.91; ft³
